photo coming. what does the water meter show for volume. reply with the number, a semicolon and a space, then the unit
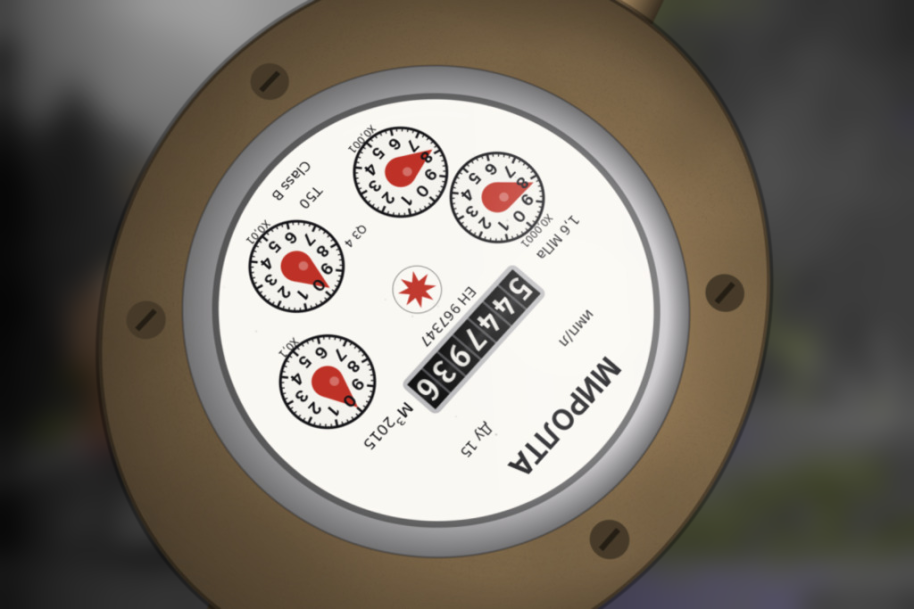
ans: 5447935.9978; m³
